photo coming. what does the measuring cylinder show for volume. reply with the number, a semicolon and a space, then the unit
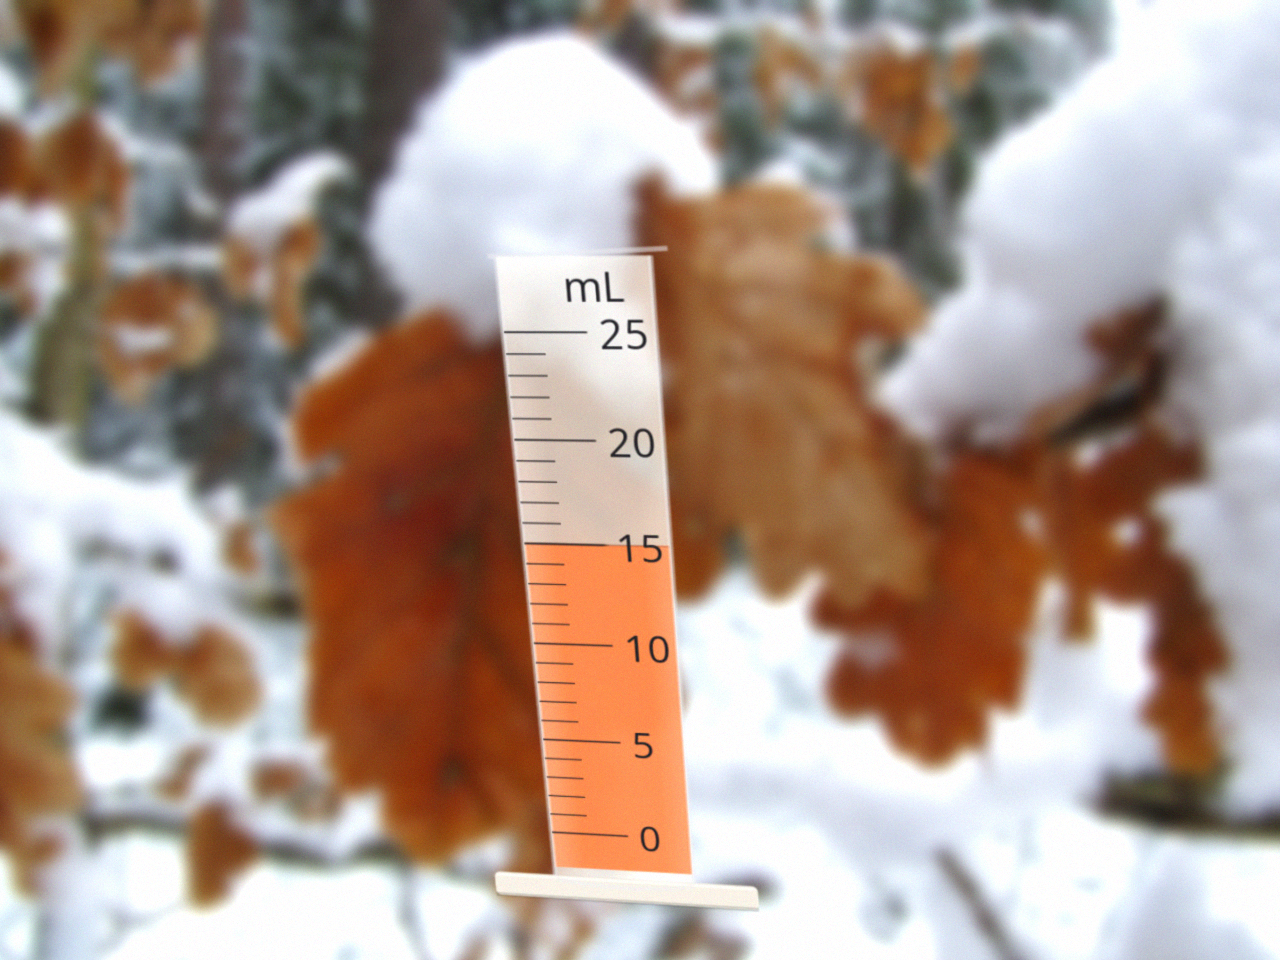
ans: 15; mL
